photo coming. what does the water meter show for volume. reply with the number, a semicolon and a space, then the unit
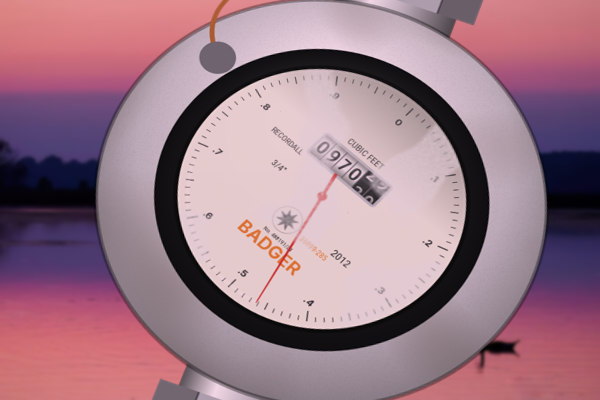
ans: 97029.46; ft³
